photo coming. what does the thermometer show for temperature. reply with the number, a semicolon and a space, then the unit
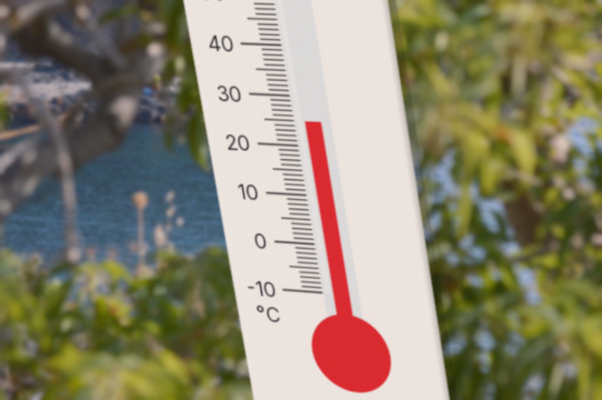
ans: 25; °C
